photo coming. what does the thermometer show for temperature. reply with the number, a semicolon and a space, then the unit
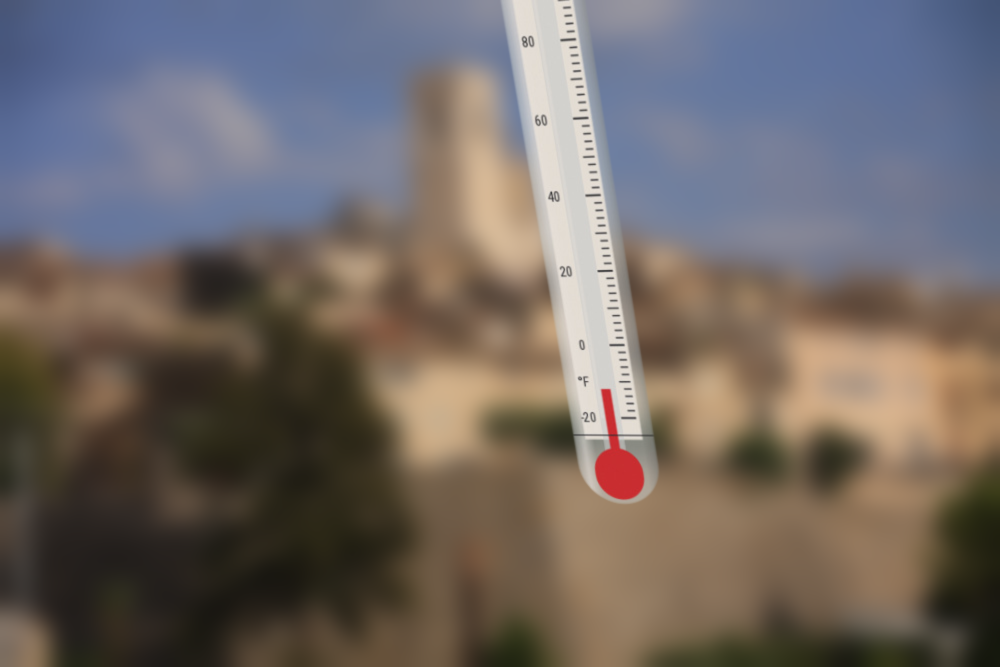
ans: -12; °F
